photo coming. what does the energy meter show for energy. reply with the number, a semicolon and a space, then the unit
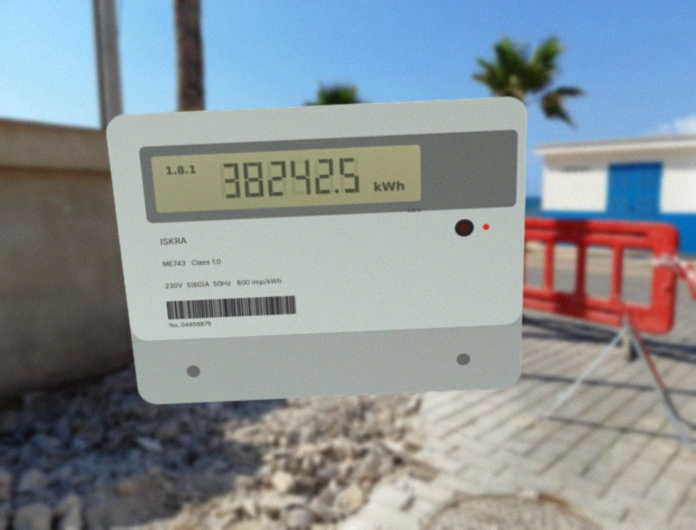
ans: 38242.5; kWh
